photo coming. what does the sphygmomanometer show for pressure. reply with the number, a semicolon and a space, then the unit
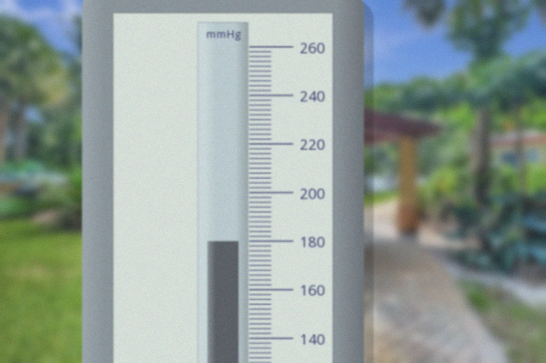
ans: 180; mmHg
